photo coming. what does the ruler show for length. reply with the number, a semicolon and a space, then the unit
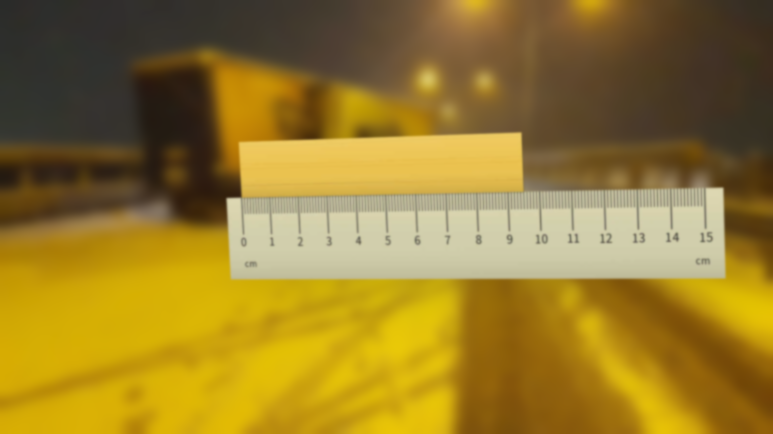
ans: 9.5; cm
